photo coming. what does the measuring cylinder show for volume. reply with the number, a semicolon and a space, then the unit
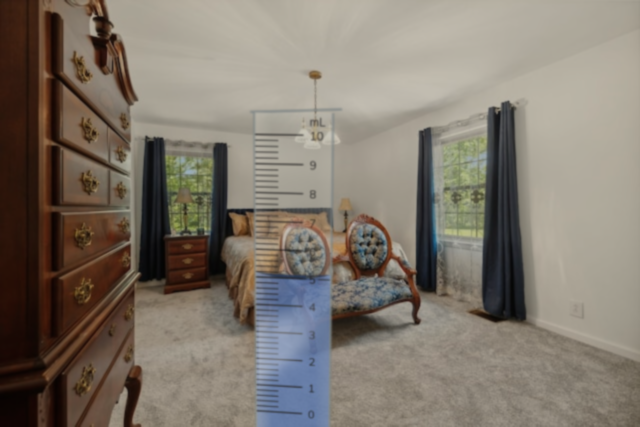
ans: 5; mL
